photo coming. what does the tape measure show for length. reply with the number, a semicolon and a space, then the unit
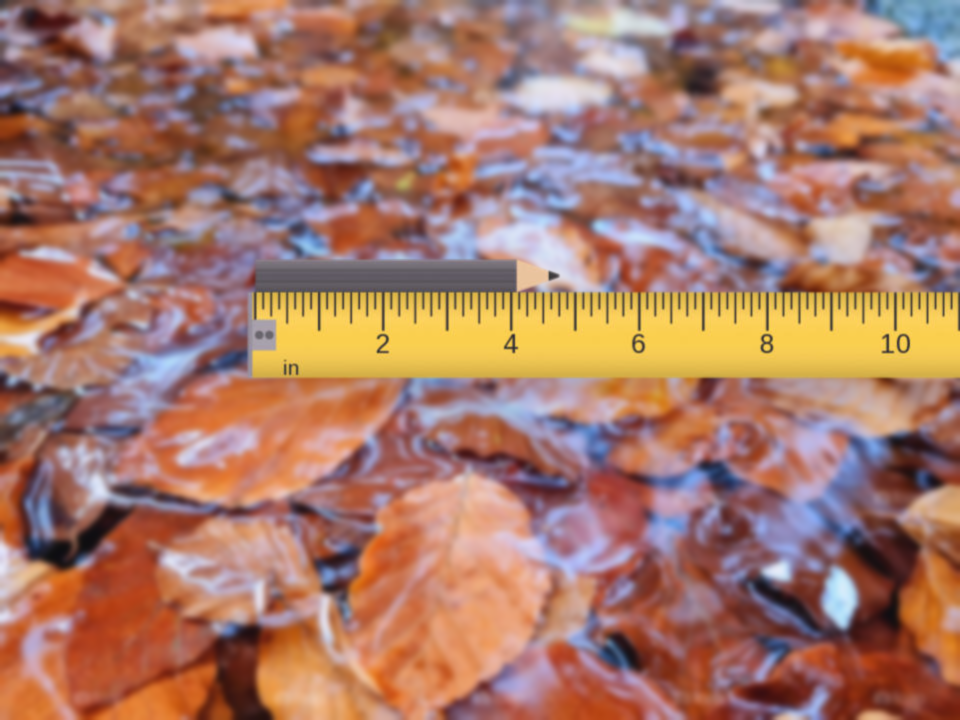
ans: 4.75; in
